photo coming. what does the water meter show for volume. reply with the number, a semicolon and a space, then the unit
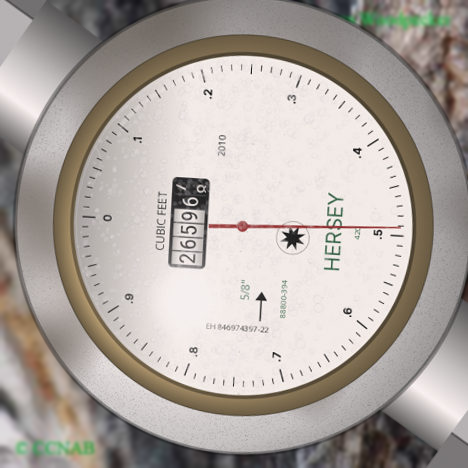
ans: 265967.49; ft³
